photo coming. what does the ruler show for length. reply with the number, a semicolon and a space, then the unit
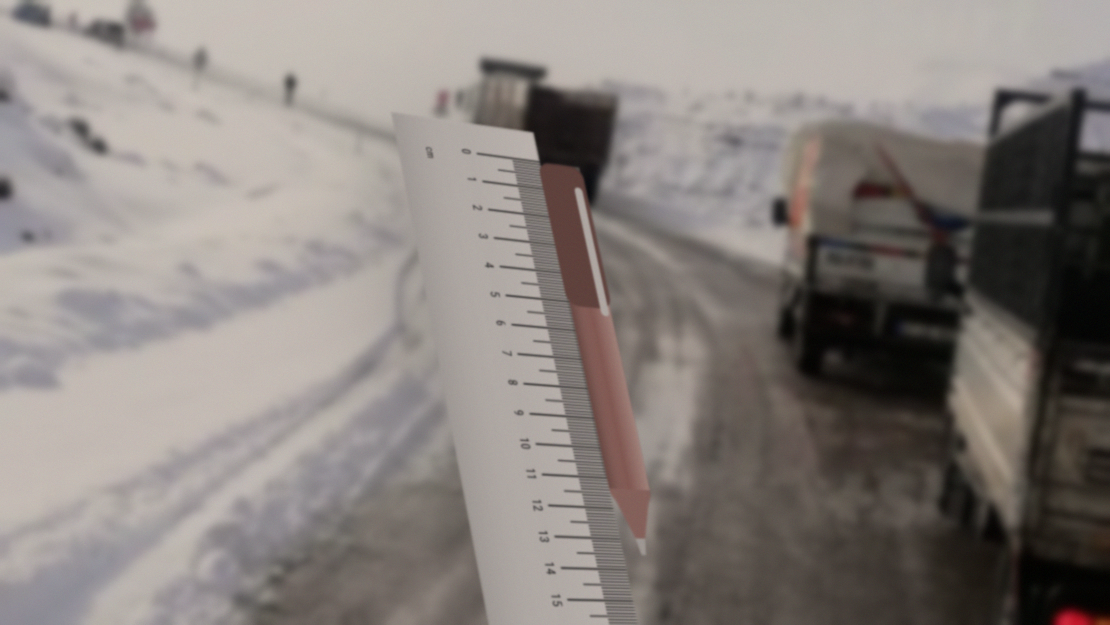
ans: 13.5; cm
